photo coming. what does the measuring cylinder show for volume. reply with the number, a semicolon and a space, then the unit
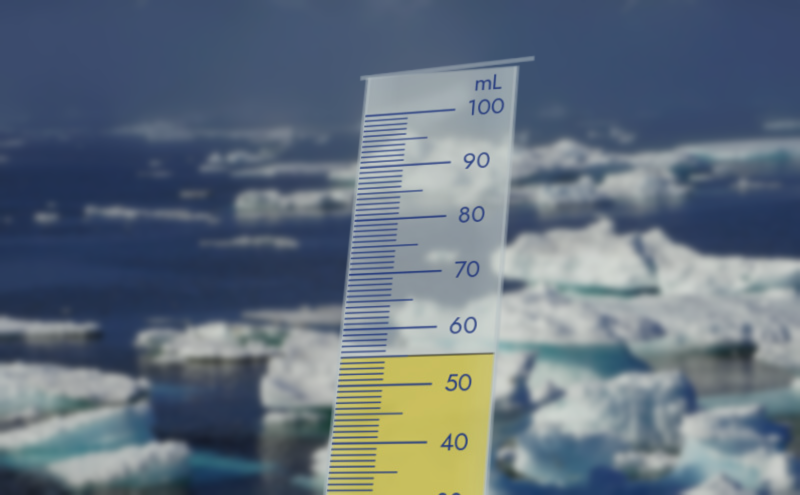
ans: 55; mL
